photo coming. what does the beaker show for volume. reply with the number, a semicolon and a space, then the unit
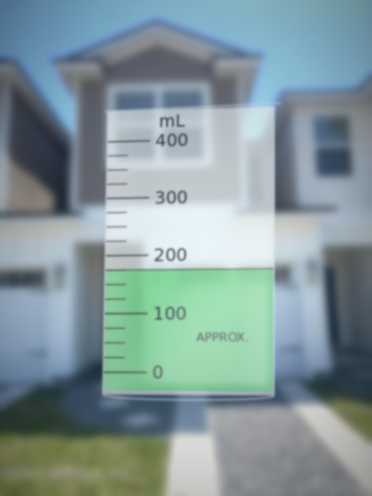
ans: 175; mL
